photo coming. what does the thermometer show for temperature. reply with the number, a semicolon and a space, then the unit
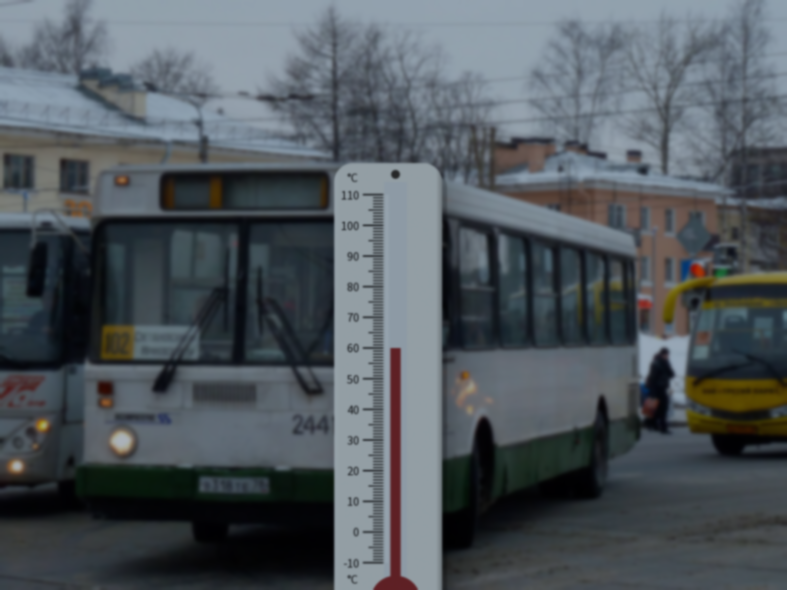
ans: 60; °C
